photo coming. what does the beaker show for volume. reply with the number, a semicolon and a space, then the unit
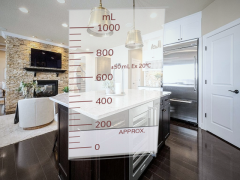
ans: 150; mL
